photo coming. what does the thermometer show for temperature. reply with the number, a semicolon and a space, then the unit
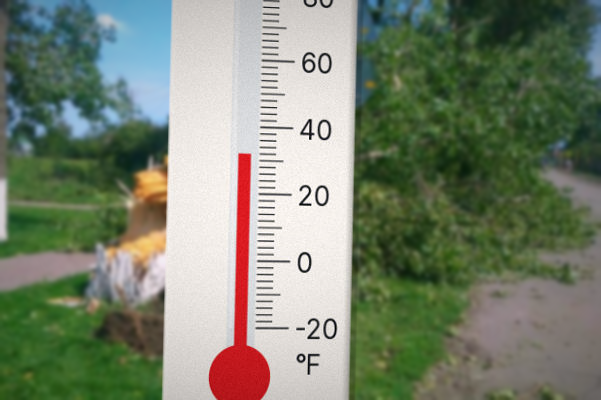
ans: 32; °F
